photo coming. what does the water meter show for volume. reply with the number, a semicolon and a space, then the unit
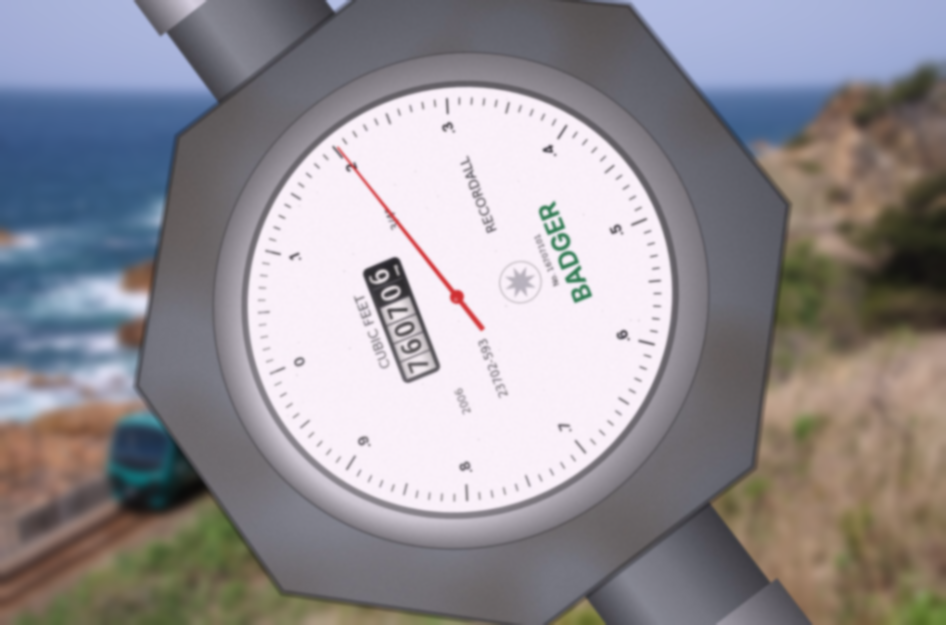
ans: 760706.20; ft³
